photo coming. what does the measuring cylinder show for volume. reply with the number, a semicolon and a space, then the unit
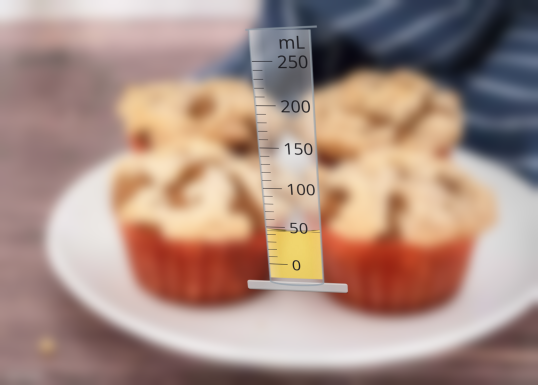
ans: 45; mL
